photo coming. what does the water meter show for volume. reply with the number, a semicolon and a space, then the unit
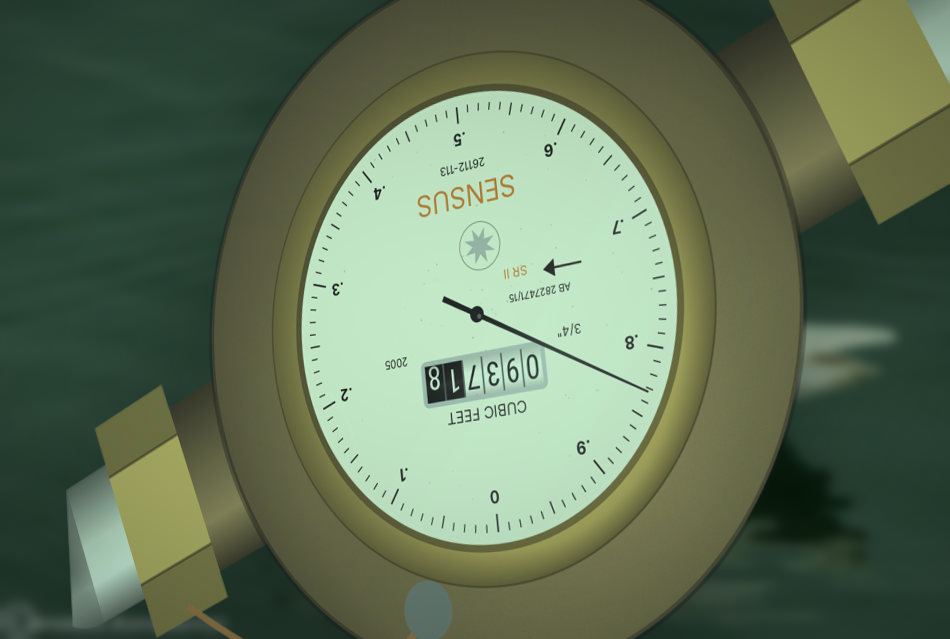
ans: 93717.83; ft³
